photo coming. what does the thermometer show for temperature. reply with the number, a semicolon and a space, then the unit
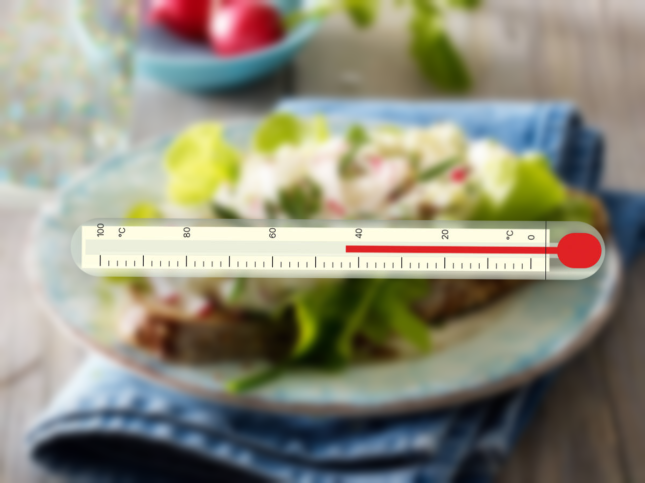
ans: 43; °C
